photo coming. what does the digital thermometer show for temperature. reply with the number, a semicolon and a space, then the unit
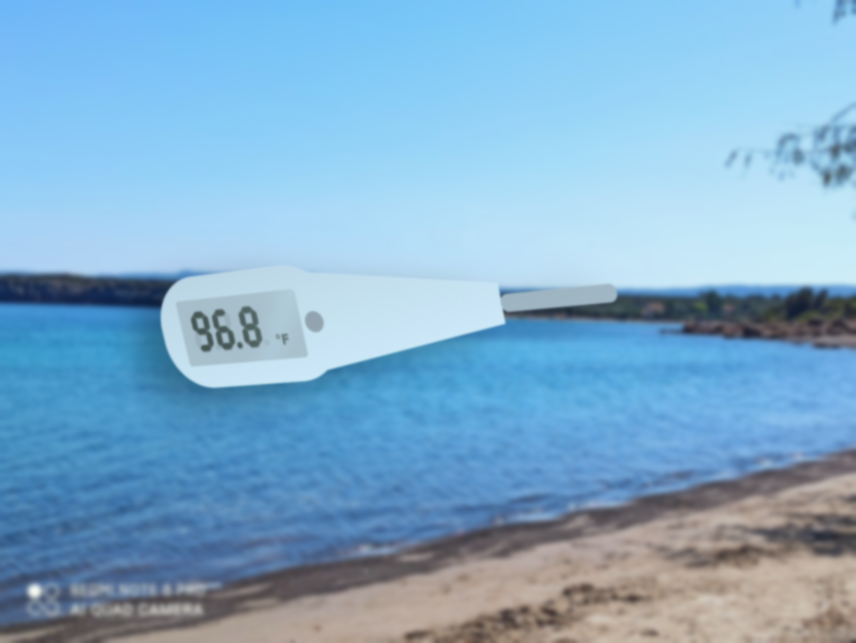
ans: 96.8; °F
